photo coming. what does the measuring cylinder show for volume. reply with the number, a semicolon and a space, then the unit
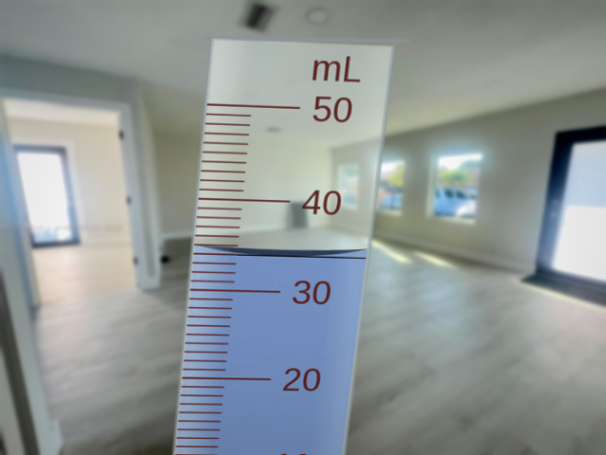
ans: 34; mL
